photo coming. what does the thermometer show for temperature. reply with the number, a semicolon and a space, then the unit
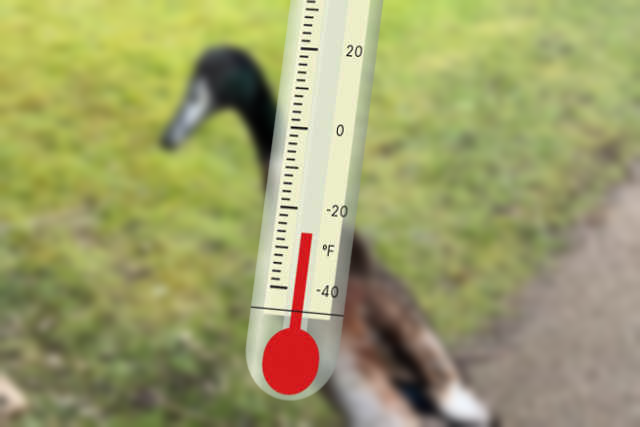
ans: -26; °F
